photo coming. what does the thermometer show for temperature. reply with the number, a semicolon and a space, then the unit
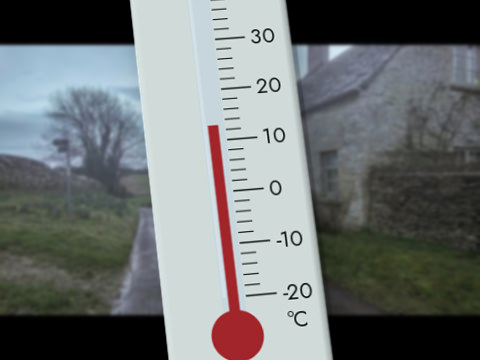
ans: 13; °C
